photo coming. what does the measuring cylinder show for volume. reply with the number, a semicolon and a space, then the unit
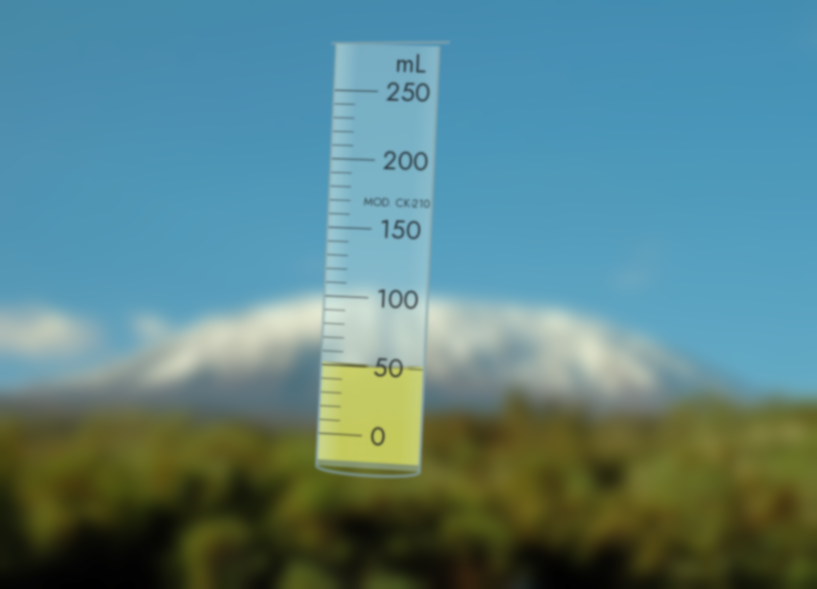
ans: 50; mL
